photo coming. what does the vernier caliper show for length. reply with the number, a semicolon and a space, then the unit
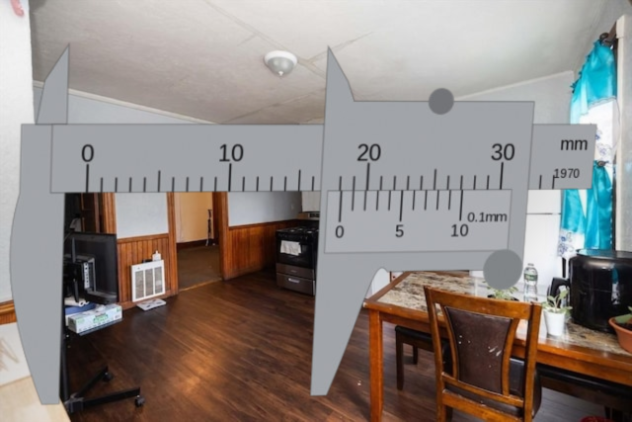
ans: 18.1; mm
